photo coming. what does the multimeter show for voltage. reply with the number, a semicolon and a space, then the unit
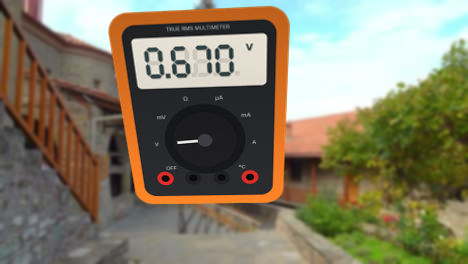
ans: 0.670; V
